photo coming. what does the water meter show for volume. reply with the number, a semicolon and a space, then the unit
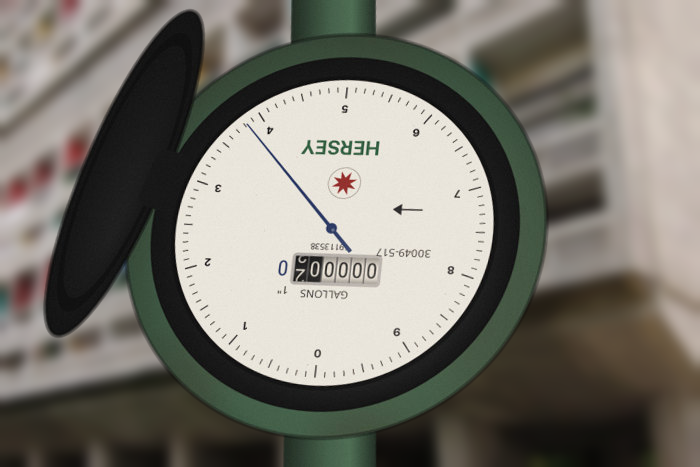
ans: 23.8; gal
